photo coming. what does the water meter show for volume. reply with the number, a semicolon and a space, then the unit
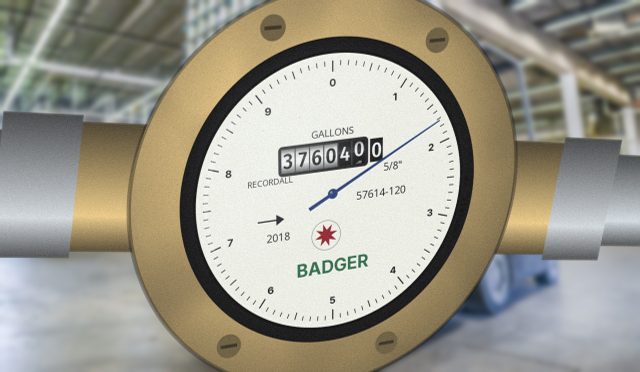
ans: 3760401.7; gal
